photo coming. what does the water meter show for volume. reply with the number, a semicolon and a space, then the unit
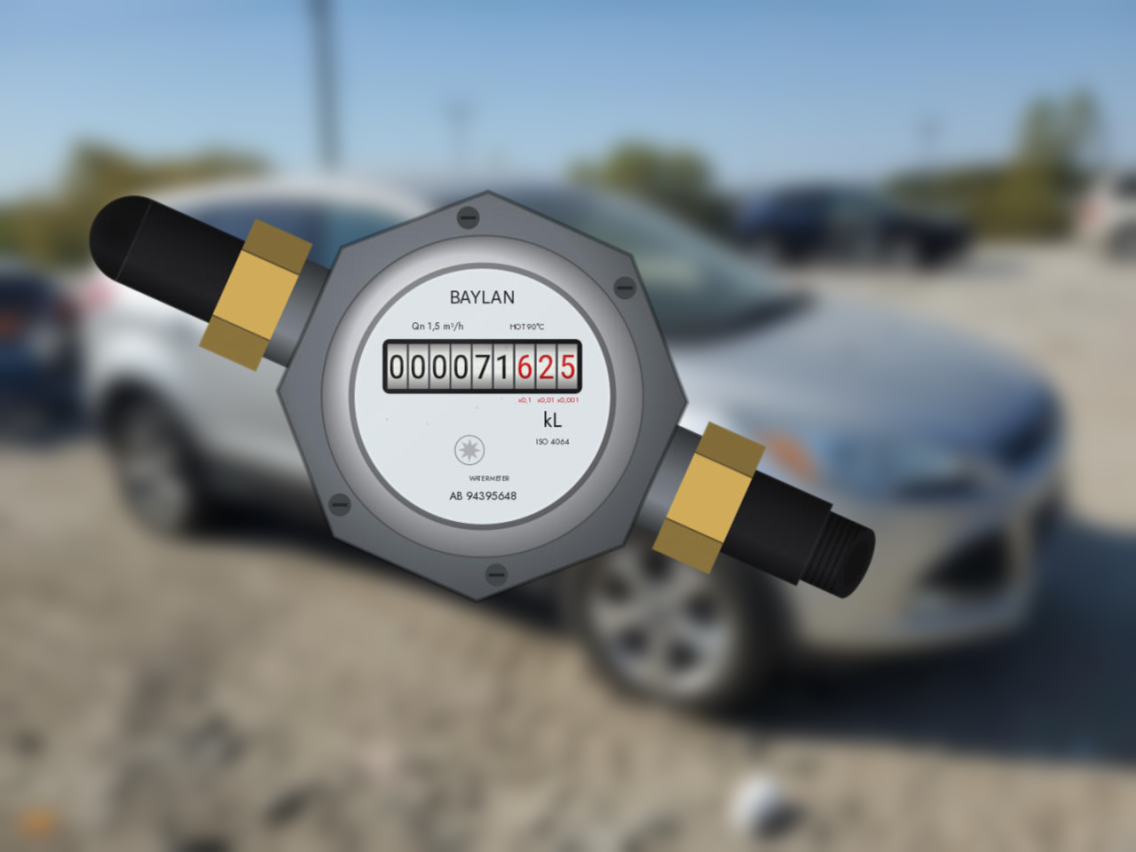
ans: 71.625; kL
